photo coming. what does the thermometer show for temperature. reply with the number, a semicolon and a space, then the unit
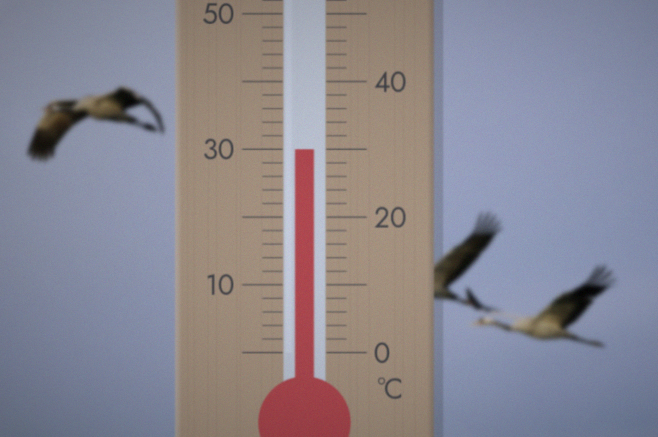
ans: 30; °C
